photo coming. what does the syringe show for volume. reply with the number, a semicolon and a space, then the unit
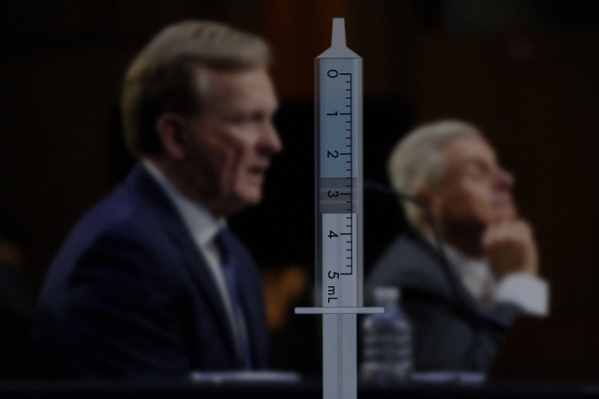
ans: 2.6; mL
